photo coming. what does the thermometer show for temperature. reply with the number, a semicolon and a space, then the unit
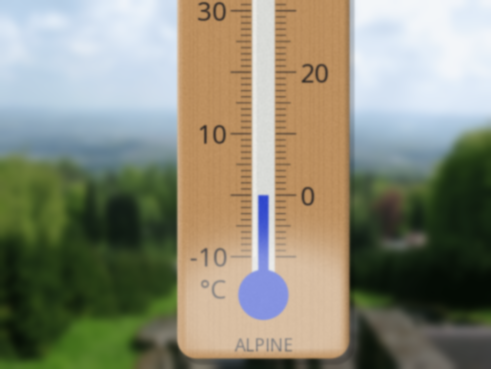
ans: 0; °C
